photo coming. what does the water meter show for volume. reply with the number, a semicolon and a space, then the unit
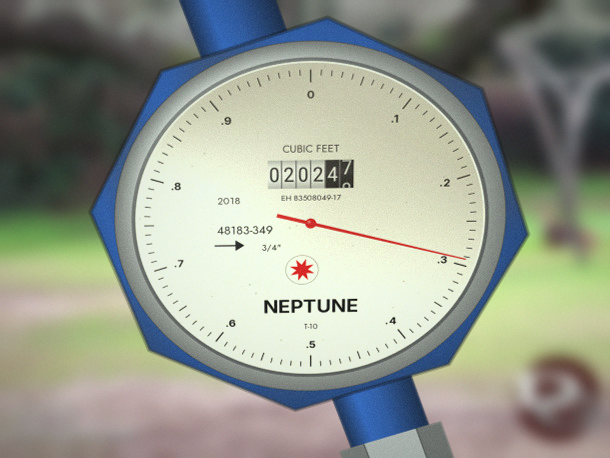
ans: 20247.29; ft³
